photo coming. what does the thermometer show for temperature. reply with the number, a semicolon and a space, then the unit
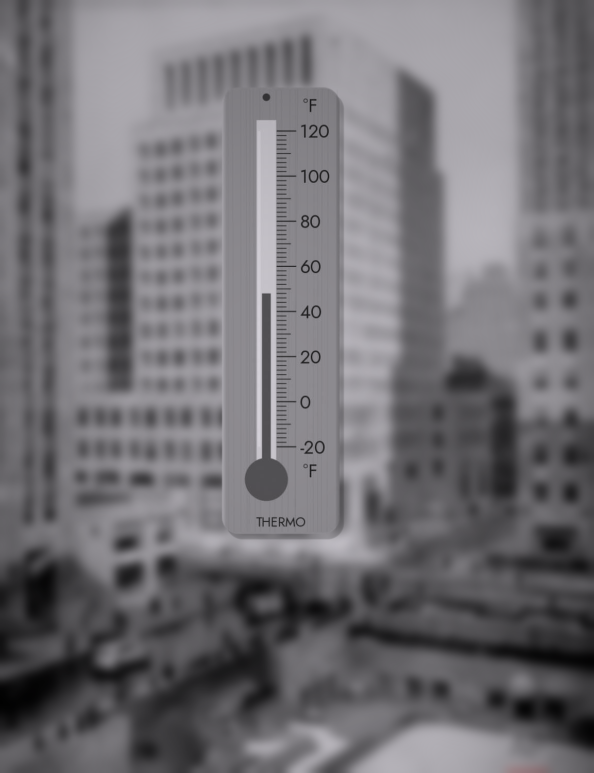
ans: 48; °F
